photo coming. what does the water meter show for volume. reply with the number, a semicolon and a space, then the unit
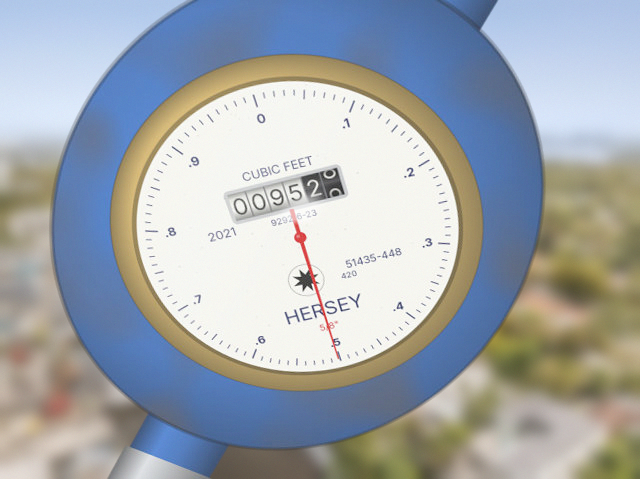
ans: 9528.50; ft³
